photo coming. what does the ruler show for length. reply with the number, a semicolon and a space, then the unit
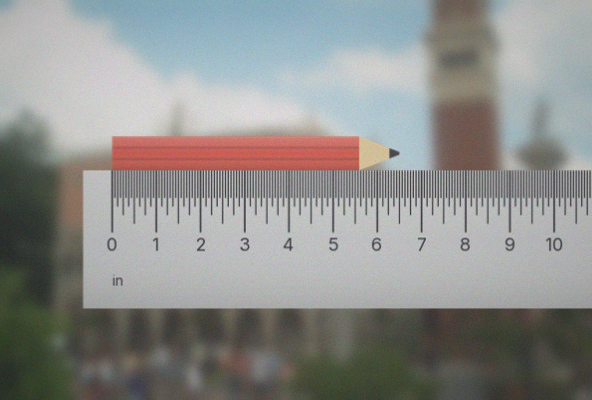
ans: 6.5; in
